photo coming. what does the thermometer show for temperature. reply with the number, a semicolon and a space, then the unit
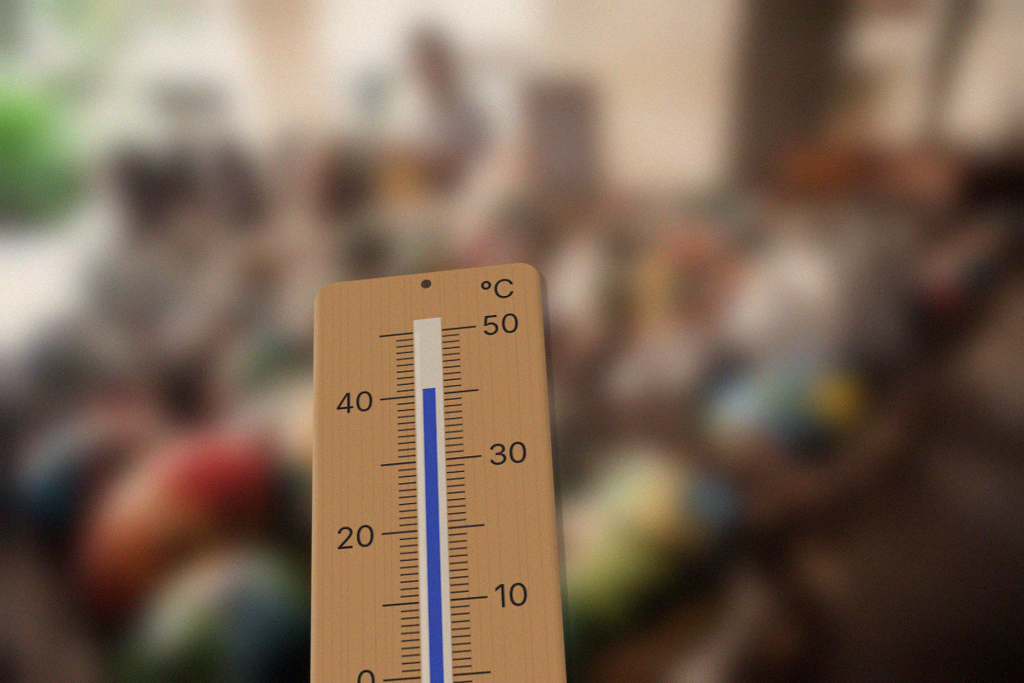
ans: 41; °C
